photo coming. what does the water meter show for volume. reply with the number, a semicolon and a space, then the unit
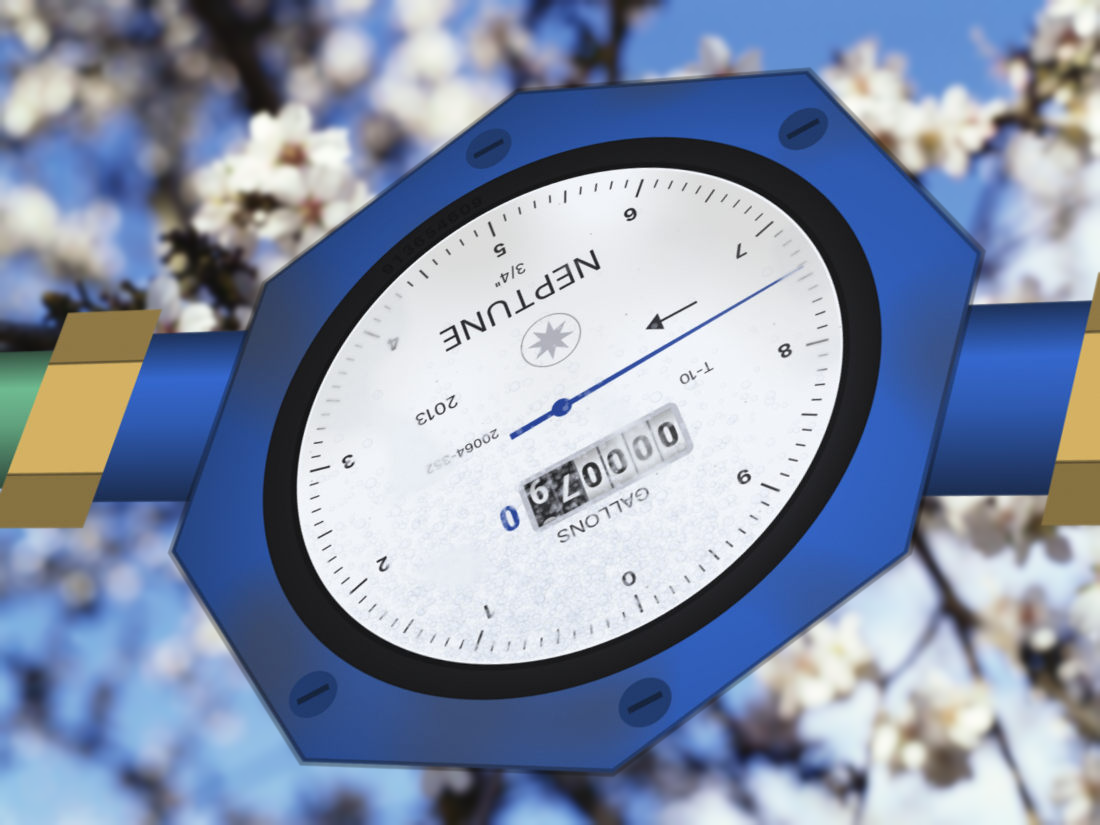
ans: 787.4; gal
